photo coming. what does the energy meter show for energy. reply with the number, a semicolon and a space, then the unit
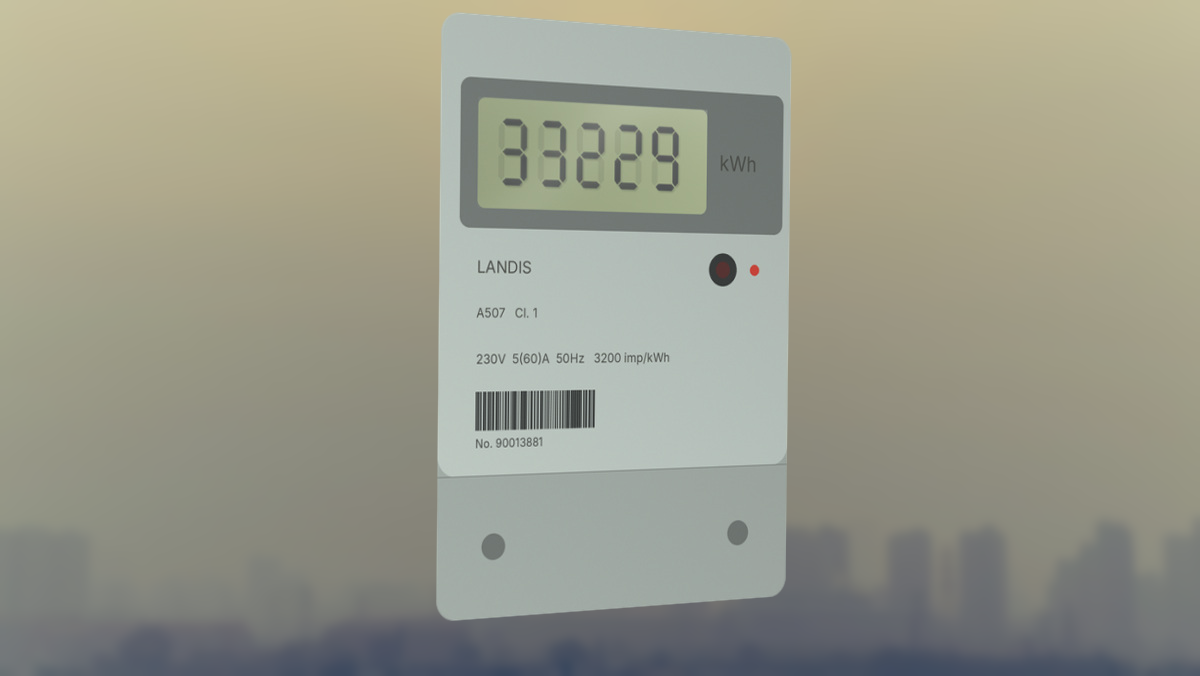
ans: 33229; kWh
